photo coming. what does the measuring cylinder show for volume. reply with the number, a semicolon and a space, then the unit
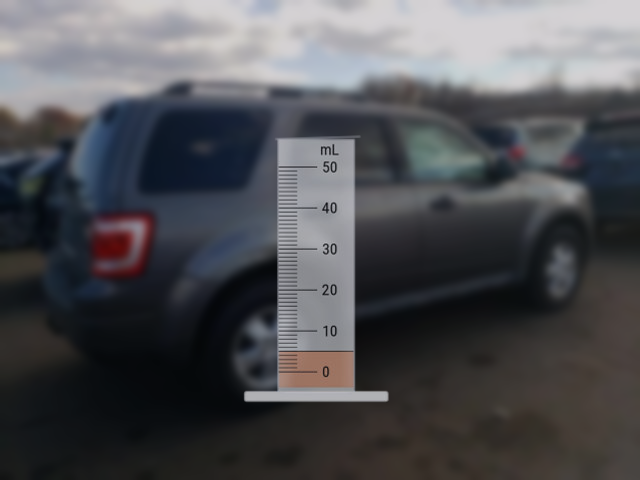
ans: 5; mL
